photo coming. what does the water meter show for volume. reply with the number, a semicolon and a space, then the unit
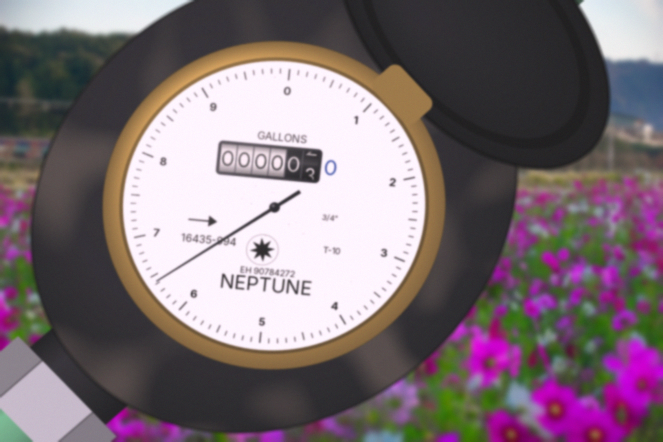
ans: 26.4; gal
